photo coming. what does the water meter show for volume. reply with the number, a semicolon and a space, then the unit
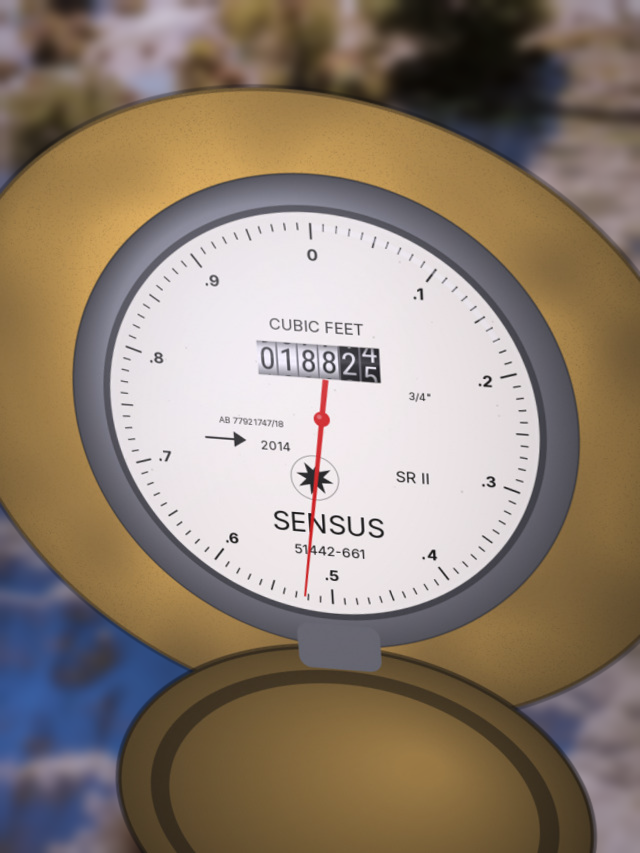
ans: 18824.52; ft³
